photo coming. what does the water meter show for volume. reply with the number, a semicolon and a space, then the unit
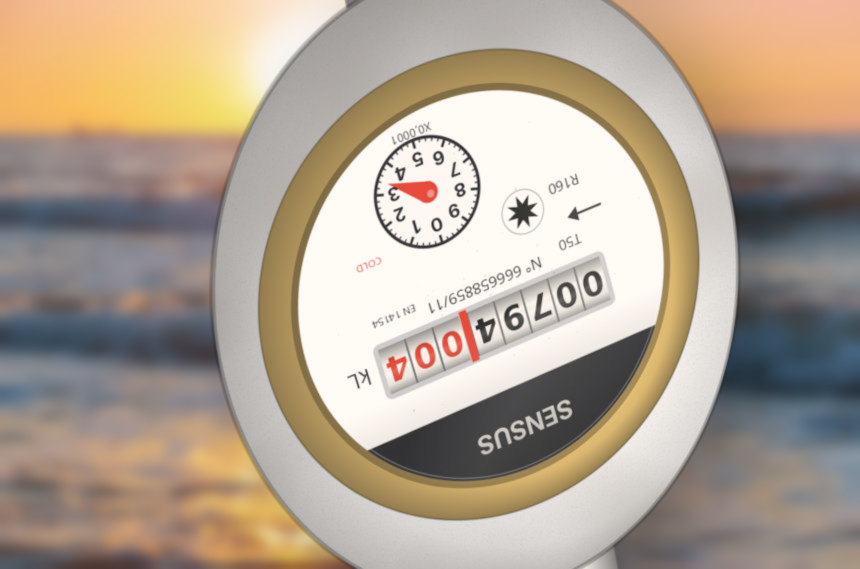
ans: 794.0043; kL
